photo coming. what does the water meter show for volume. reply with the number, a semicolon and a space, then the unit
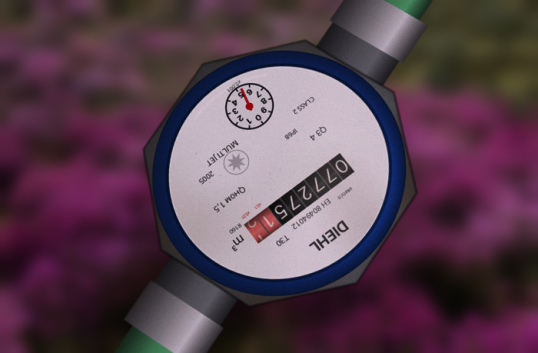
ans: 77275.115; m³
